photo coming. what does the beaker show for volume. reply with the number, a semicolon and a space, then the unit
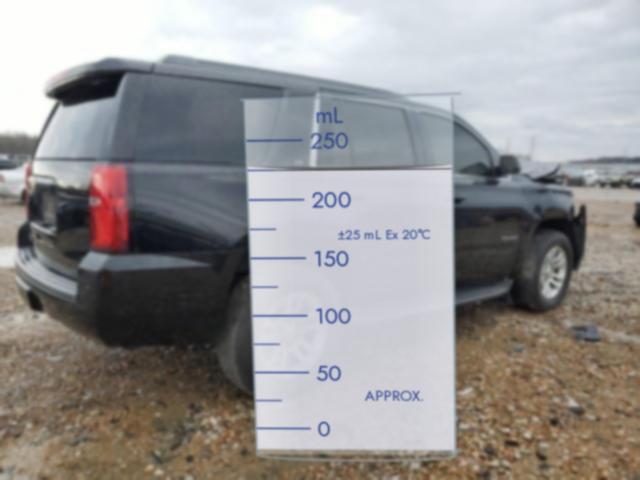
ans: 225; mL
